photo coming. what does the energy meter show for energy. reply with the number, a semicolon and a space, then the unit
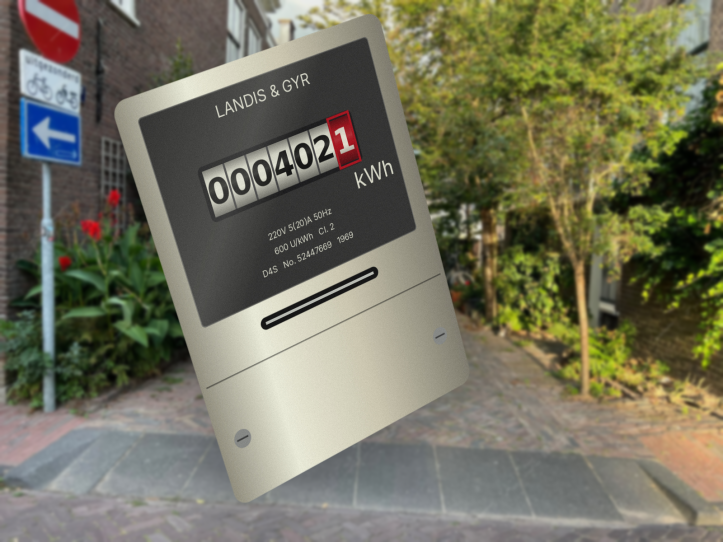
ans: 402.1; kWh
